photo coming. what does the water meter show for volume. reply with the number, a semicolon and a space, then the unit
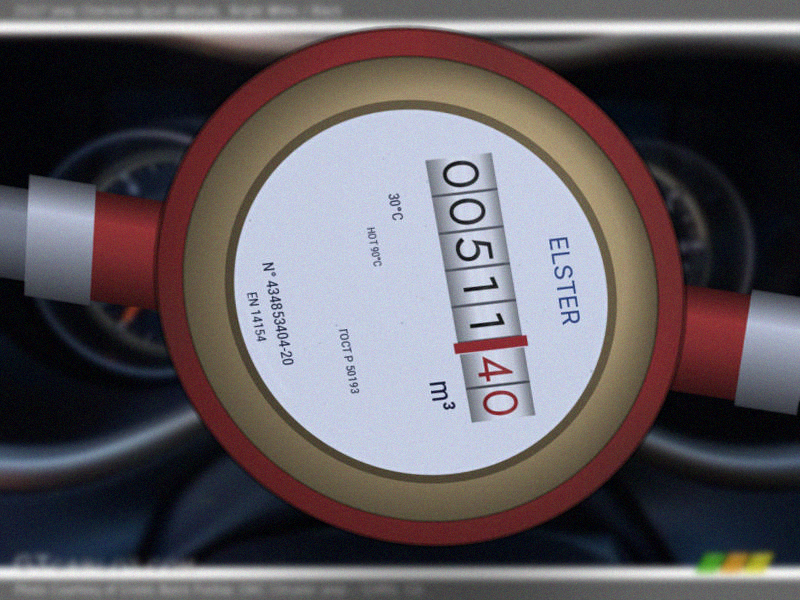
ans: 511.40; m³
